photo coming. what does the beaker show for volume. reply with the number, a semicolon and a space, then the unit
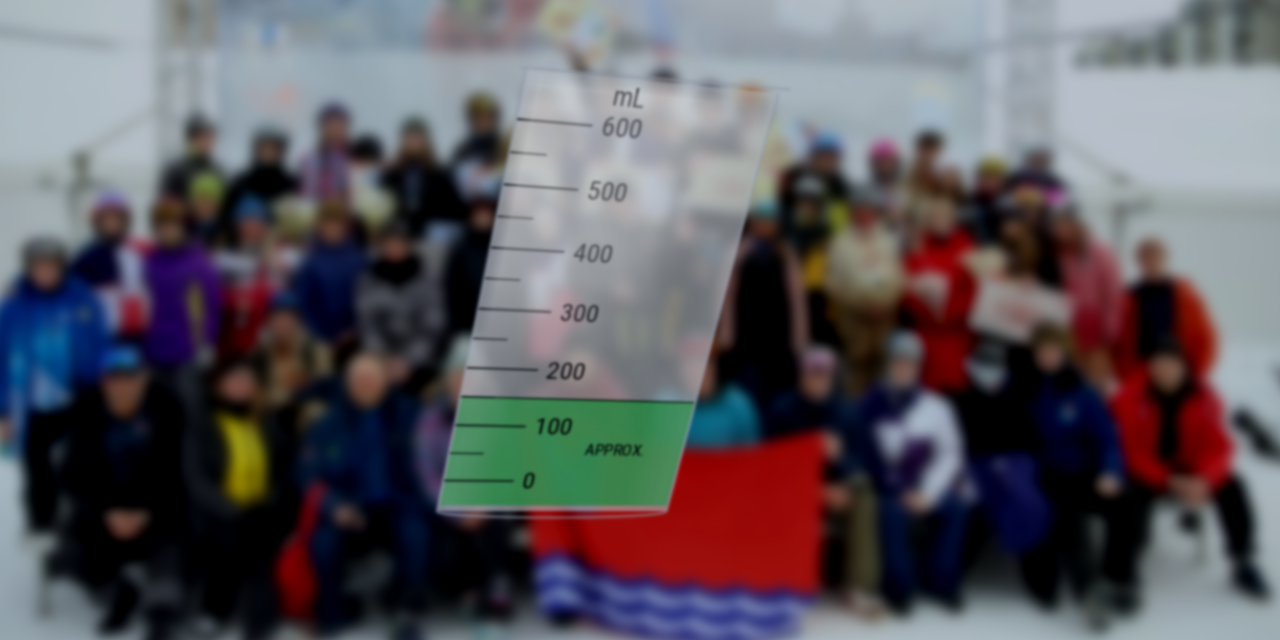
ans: 150; mL
